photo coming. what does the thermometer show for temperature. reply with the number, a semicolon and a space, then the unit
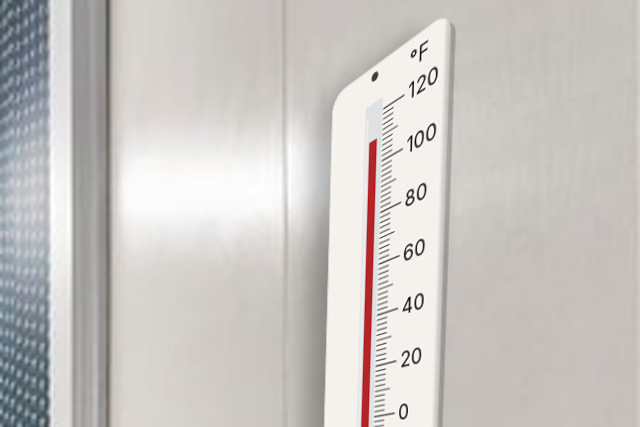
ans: 110; °F
